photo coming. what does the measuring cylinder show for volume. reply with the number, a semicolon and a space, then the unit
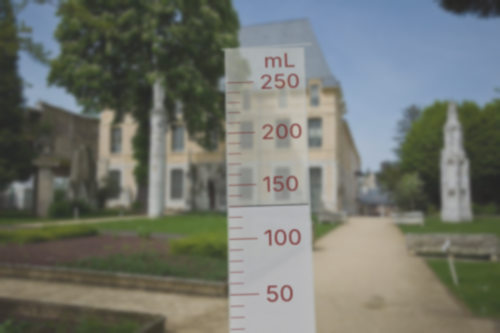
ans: 130; mL
